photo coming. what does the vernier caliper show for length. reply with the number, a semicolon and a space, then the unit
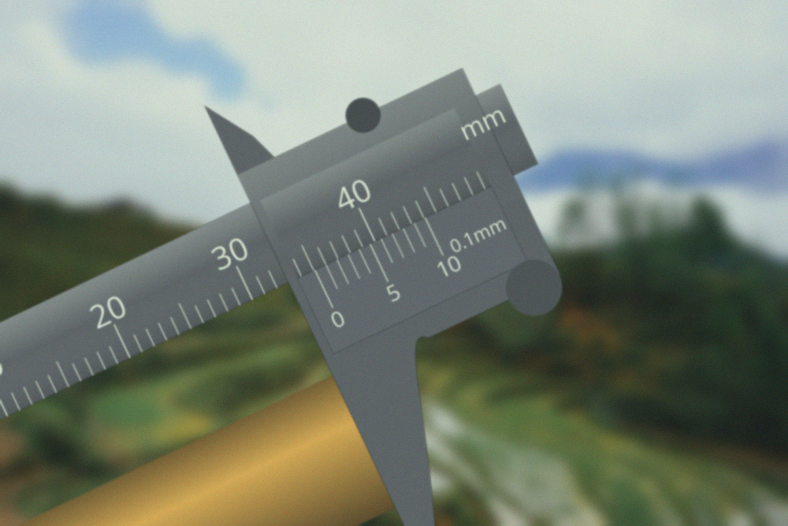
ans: 35.1; mm
